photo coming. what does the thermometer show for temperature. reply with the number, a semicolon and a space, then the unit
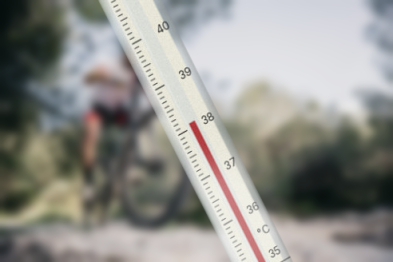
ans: 38.1; °C
